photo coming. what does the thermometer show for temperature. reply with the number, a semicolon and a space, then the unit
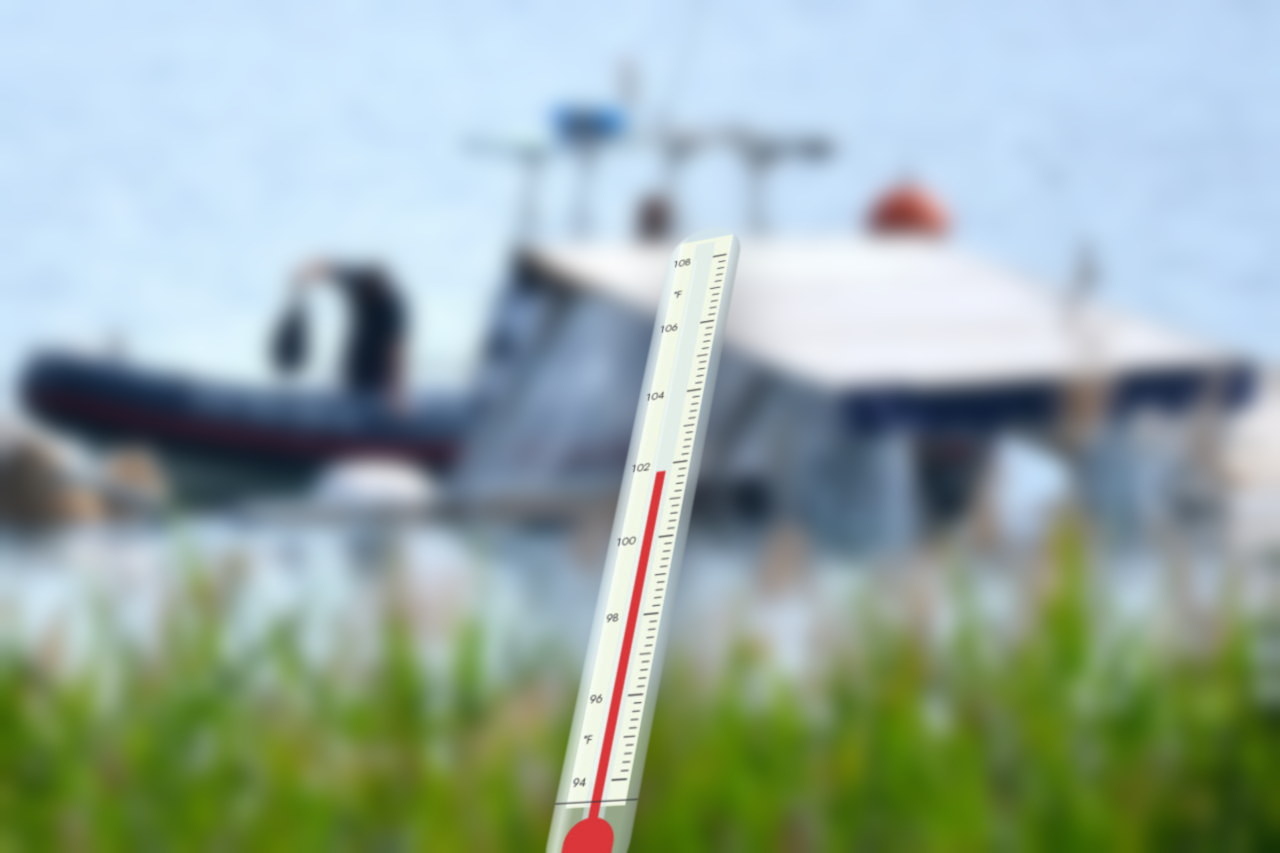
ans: 101.8; °F
